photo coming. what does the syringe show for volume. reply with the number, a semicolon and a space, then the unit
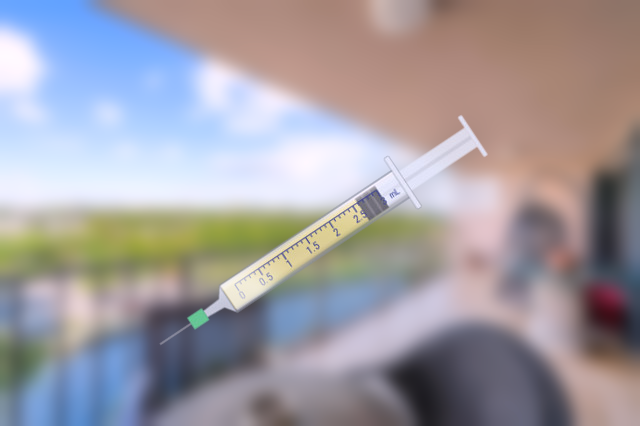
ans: 2.6; mL
